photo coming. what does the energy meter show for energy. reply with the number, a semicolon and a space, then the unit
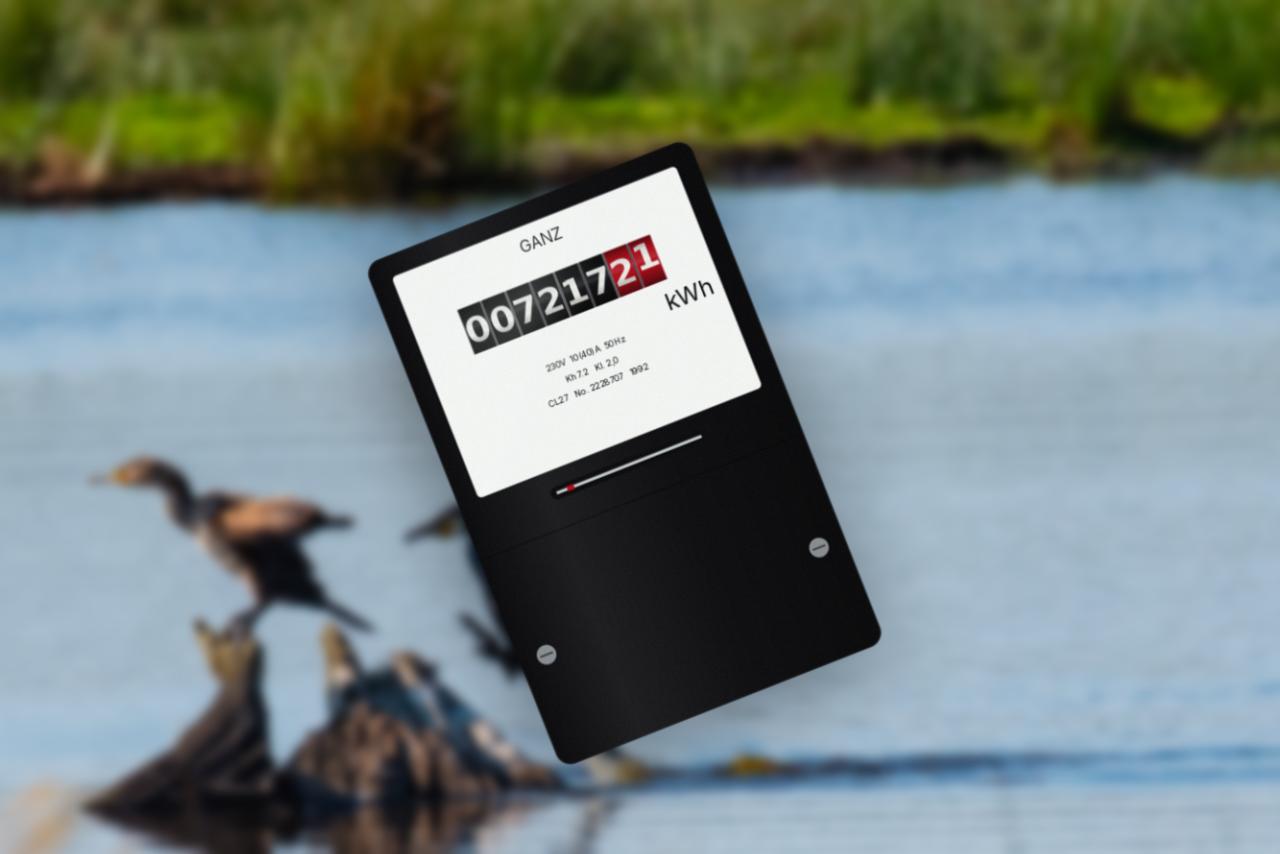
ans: 7217.21; kWh
